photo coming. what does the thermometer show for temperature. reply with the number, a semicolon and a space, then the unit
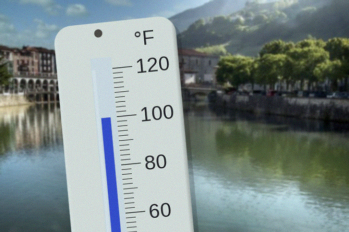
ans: 100; °F
